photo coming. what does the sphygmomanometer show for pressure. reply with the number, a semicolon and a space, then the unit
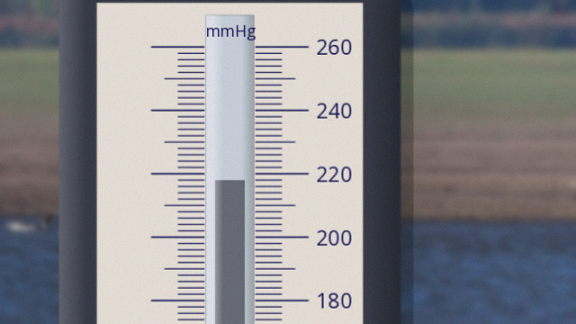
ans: 218; mmHg
